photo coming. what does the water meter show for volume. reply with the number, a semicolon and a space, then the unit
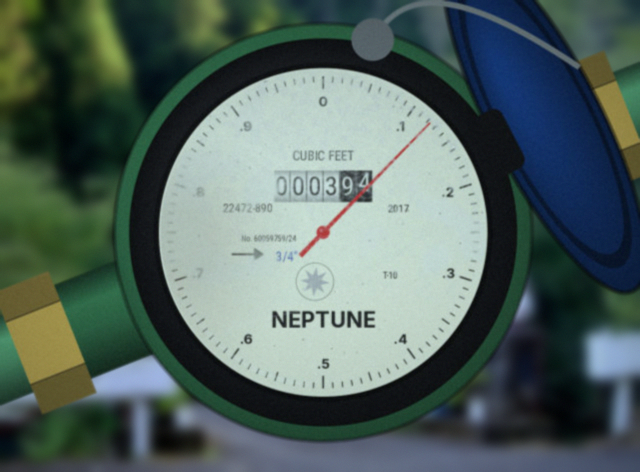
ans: 394.12; ft³
